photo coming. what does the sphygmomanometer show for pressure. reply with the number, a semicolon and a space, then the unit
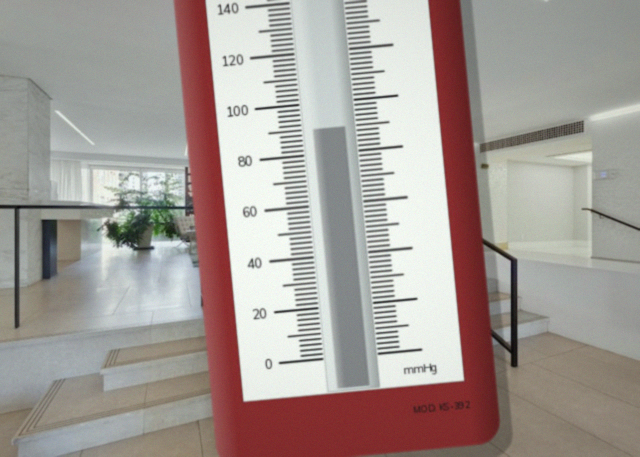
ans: 90; mmHg
